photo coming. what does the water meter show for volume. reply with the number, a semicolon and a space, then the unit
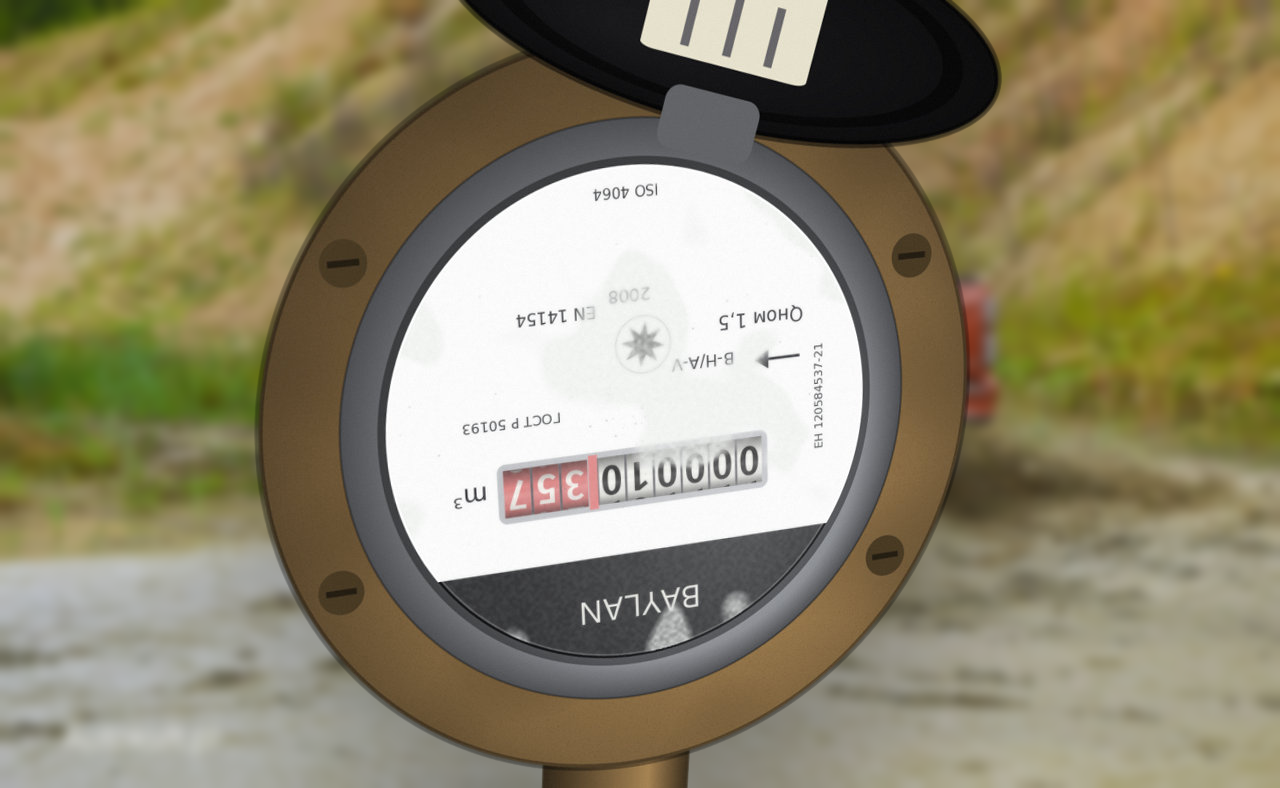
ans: 10.357; m³
